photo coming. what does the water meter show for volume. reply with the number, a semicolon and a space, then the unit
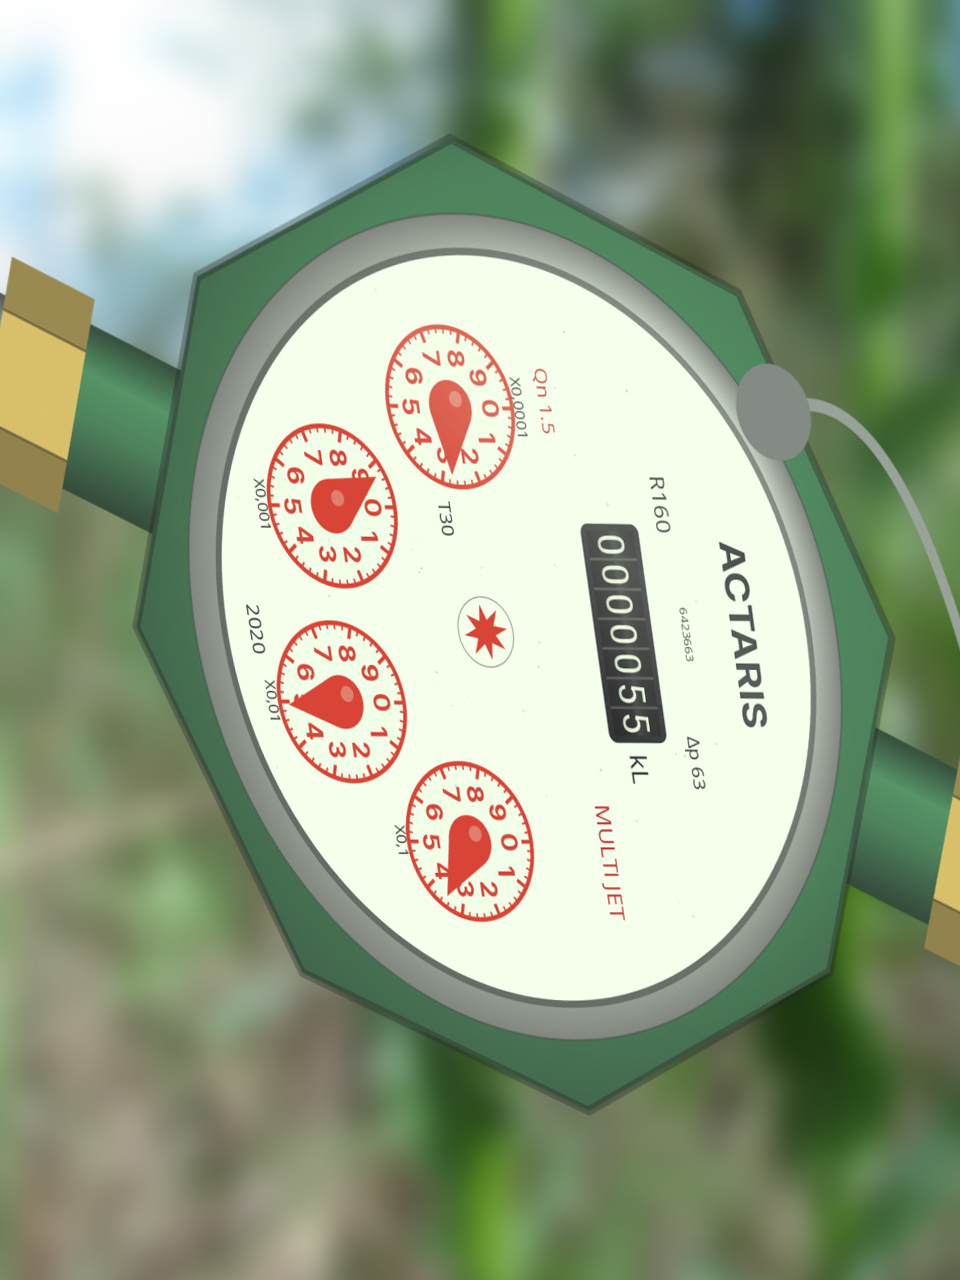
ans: 55.3492; kL
